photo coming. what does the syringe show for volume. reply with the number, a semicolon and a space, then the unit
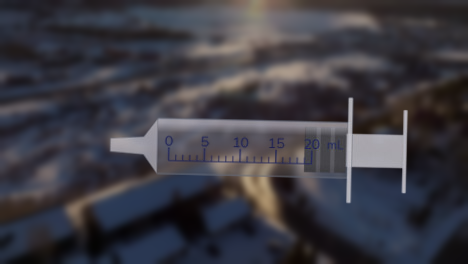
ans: 19; mL
